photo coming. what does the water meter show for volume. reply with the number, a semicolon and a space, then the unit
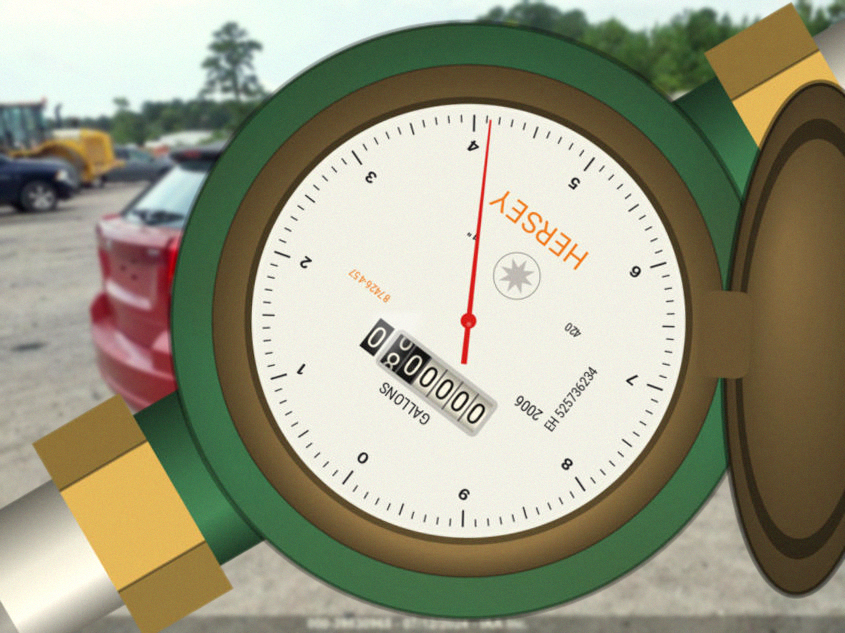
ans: 84.1; gal
